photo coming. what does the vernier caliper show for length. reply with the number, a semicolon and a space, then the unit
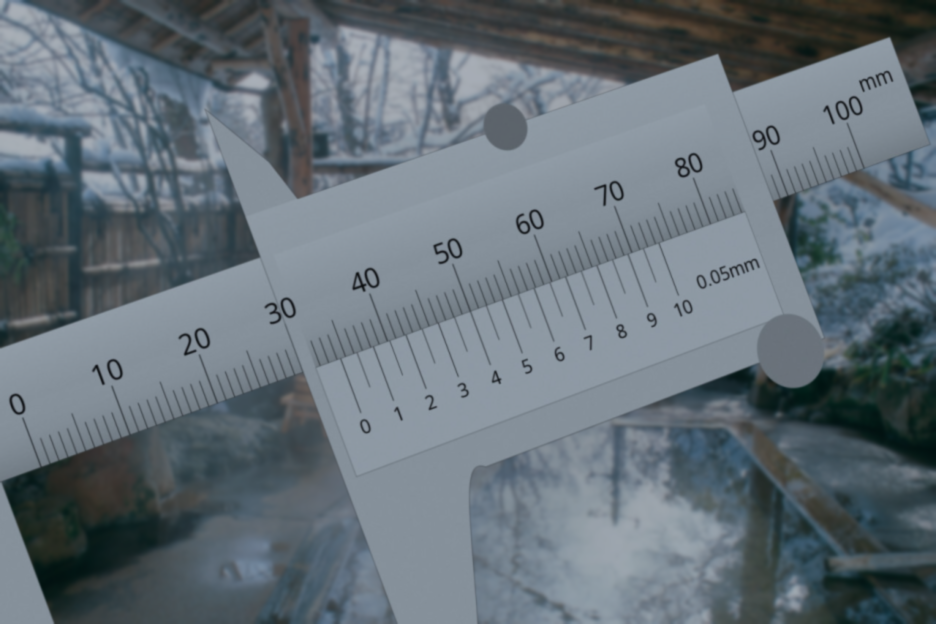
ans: 34.4; mm
